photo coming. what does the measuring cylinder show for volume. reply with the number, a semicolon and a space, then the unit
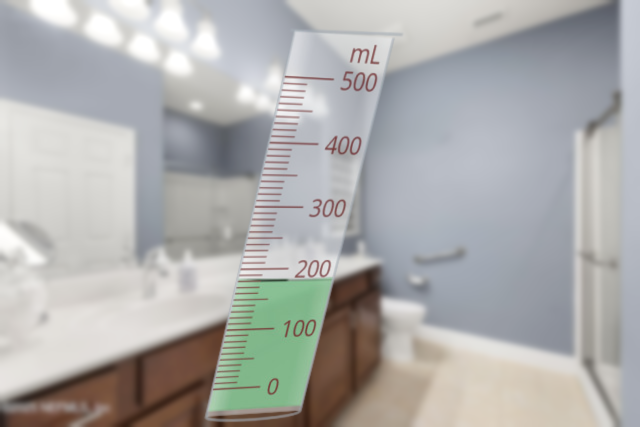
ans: 180; mL
